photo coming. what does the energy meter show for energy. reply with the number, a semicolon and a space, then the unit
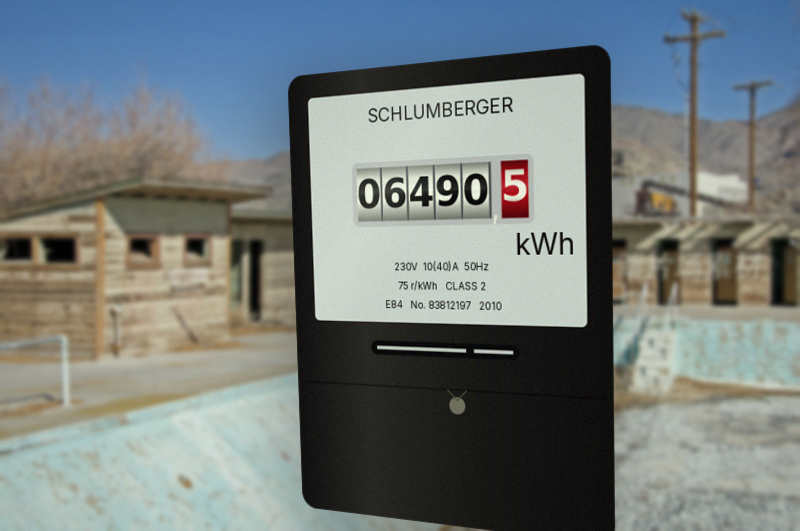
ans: 6490.5; kWh
